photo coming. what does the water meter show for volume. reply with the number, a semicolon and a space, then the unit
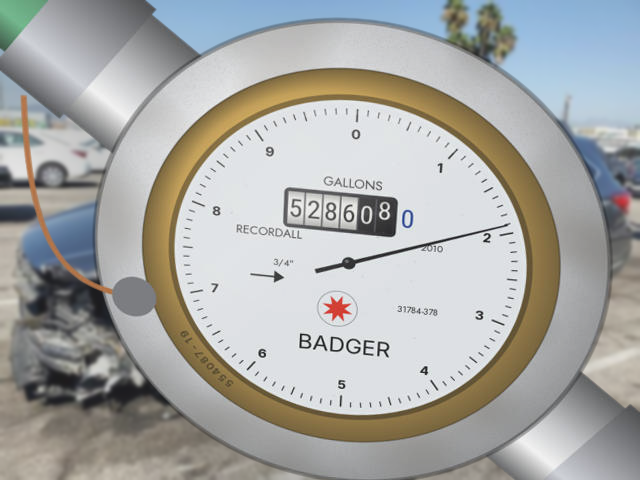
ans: 5286081.9; gal
